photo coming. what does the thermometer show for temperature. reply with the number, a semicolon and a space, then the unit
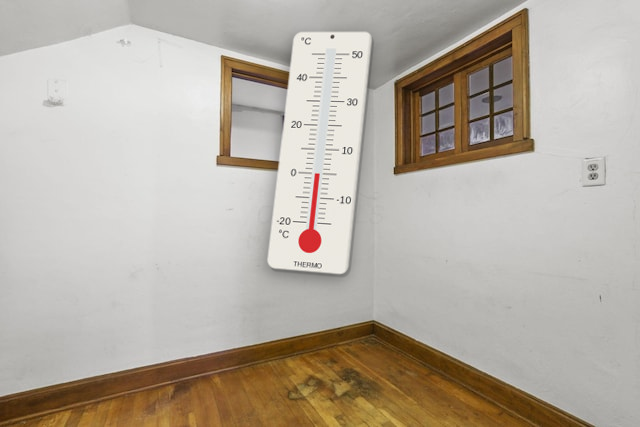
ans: 0; °C
